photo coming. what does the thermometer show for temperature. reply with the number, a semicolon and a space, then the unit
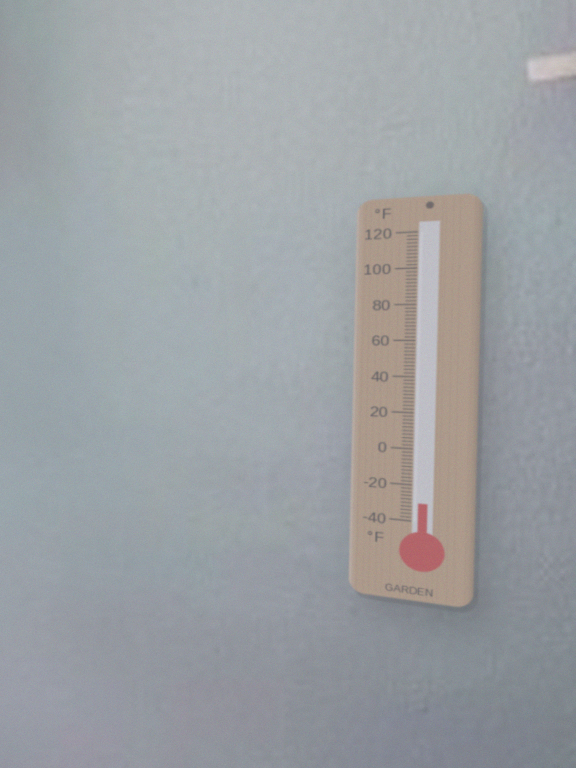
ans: -30; °F
